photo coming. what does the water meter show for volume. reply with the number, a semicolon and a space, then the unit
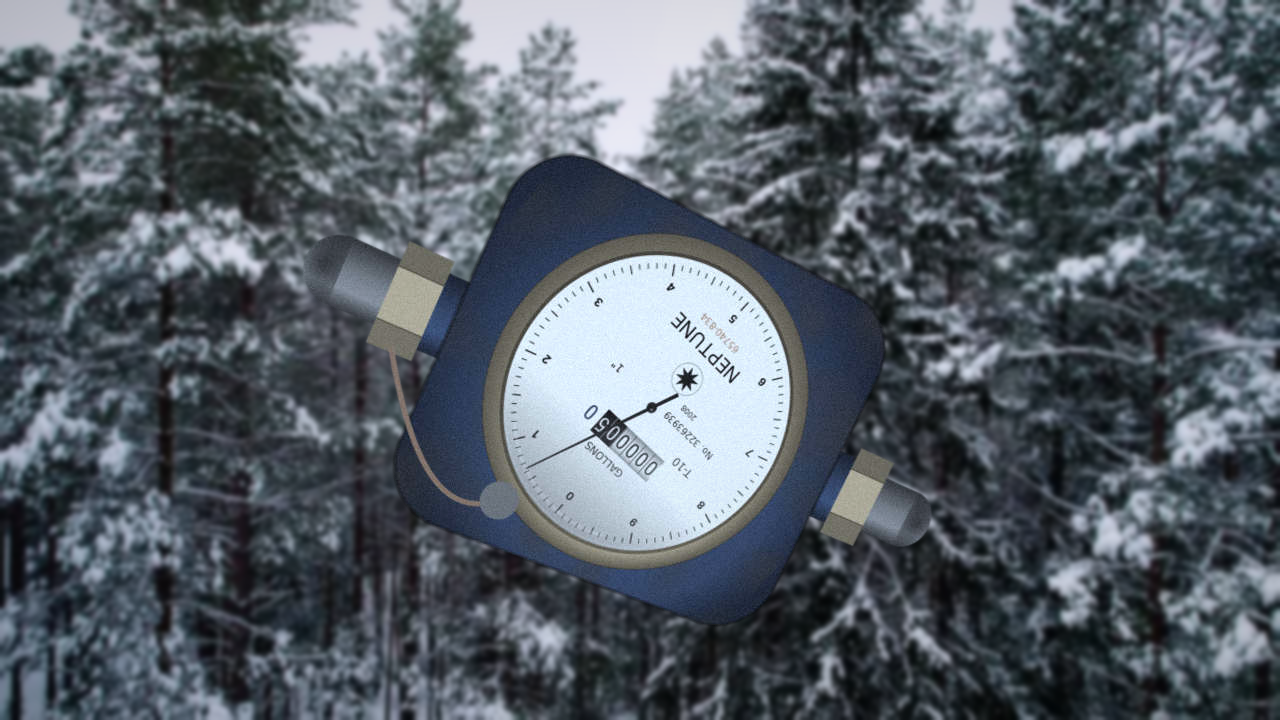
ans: 50.6; gal
